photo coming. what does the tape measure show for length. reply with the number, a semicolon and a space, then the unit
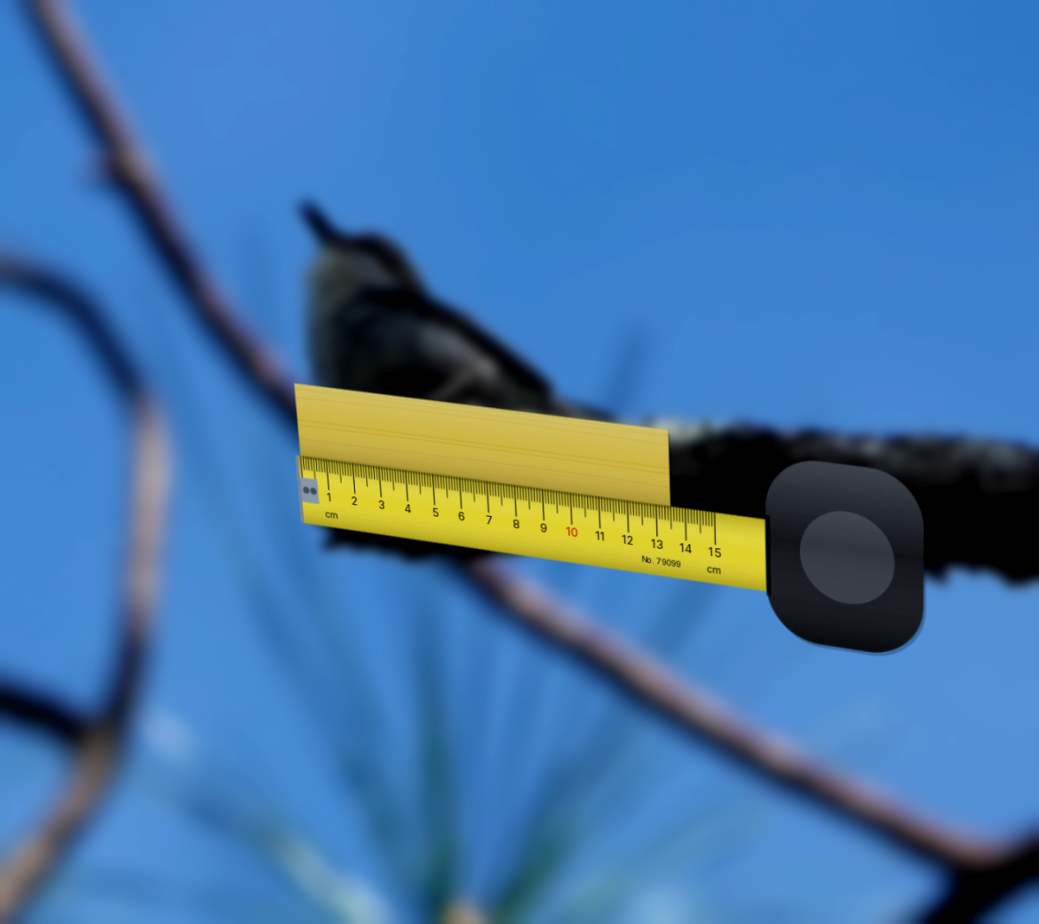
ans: 13.5; cm
